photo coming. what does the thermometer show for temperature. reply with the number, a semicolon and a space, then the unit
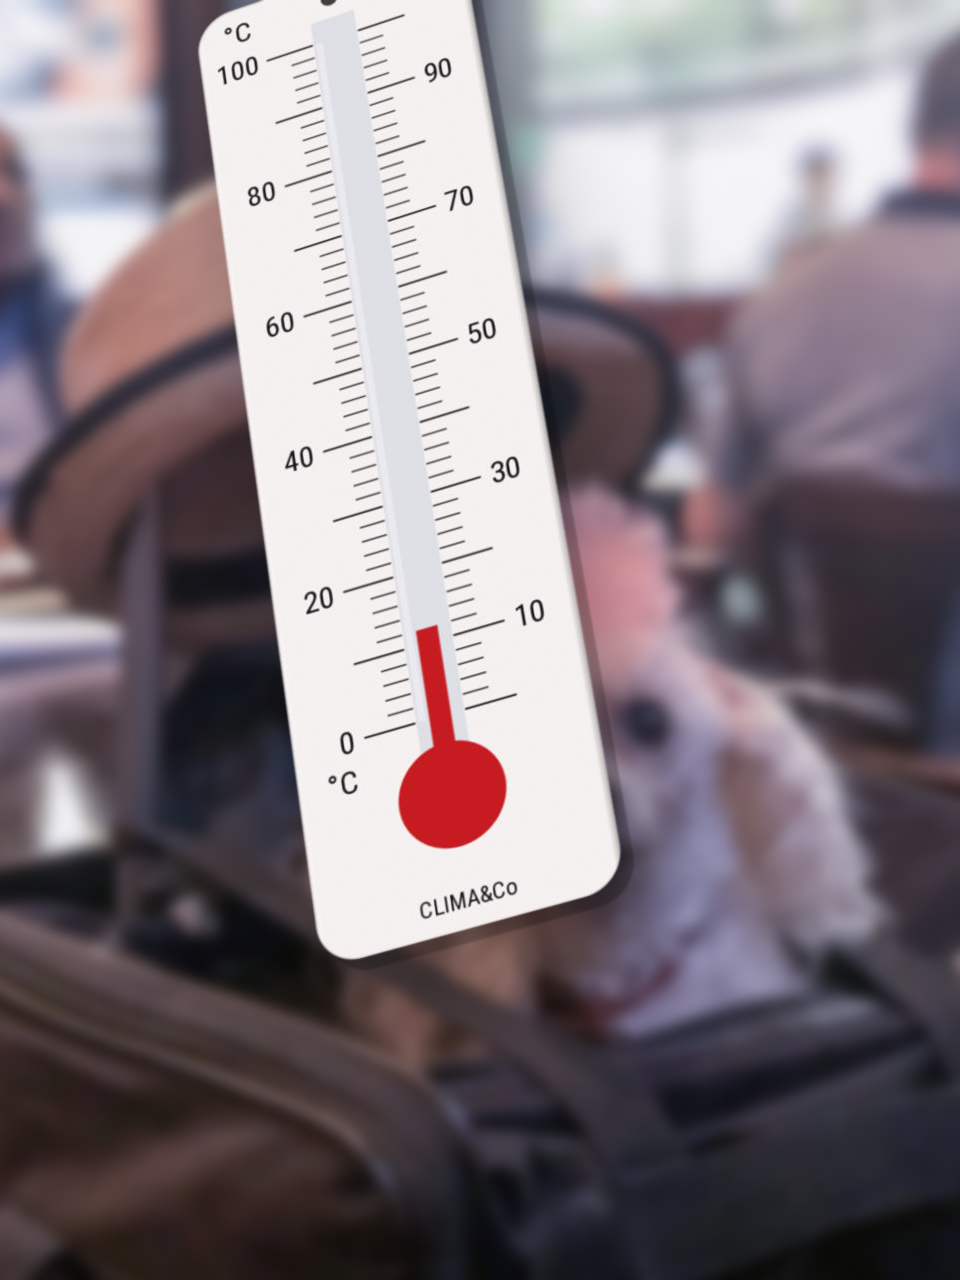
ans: 12; °C
